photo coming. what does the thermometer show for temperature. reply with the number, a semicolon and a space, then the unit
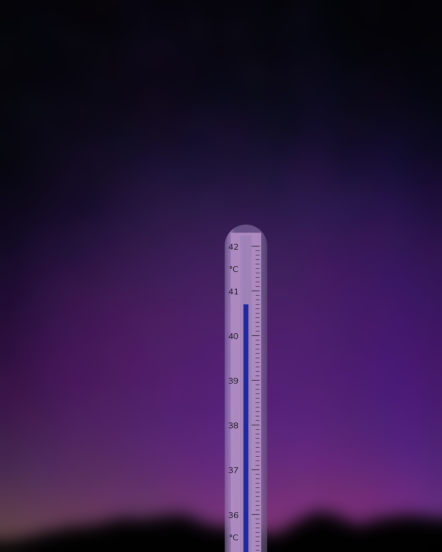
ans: 40.7; °C
